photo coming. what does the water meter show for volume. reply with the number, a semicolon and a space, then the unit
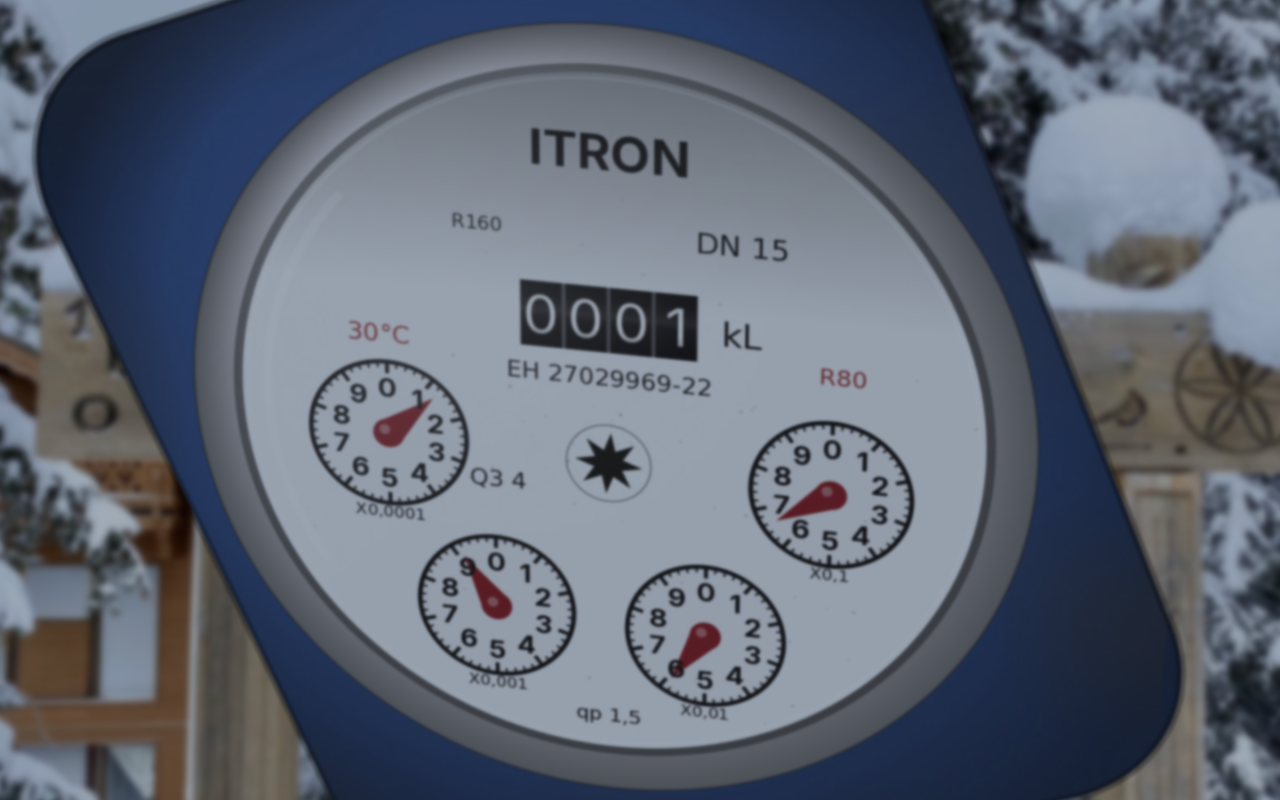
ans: 1.6591; kL
